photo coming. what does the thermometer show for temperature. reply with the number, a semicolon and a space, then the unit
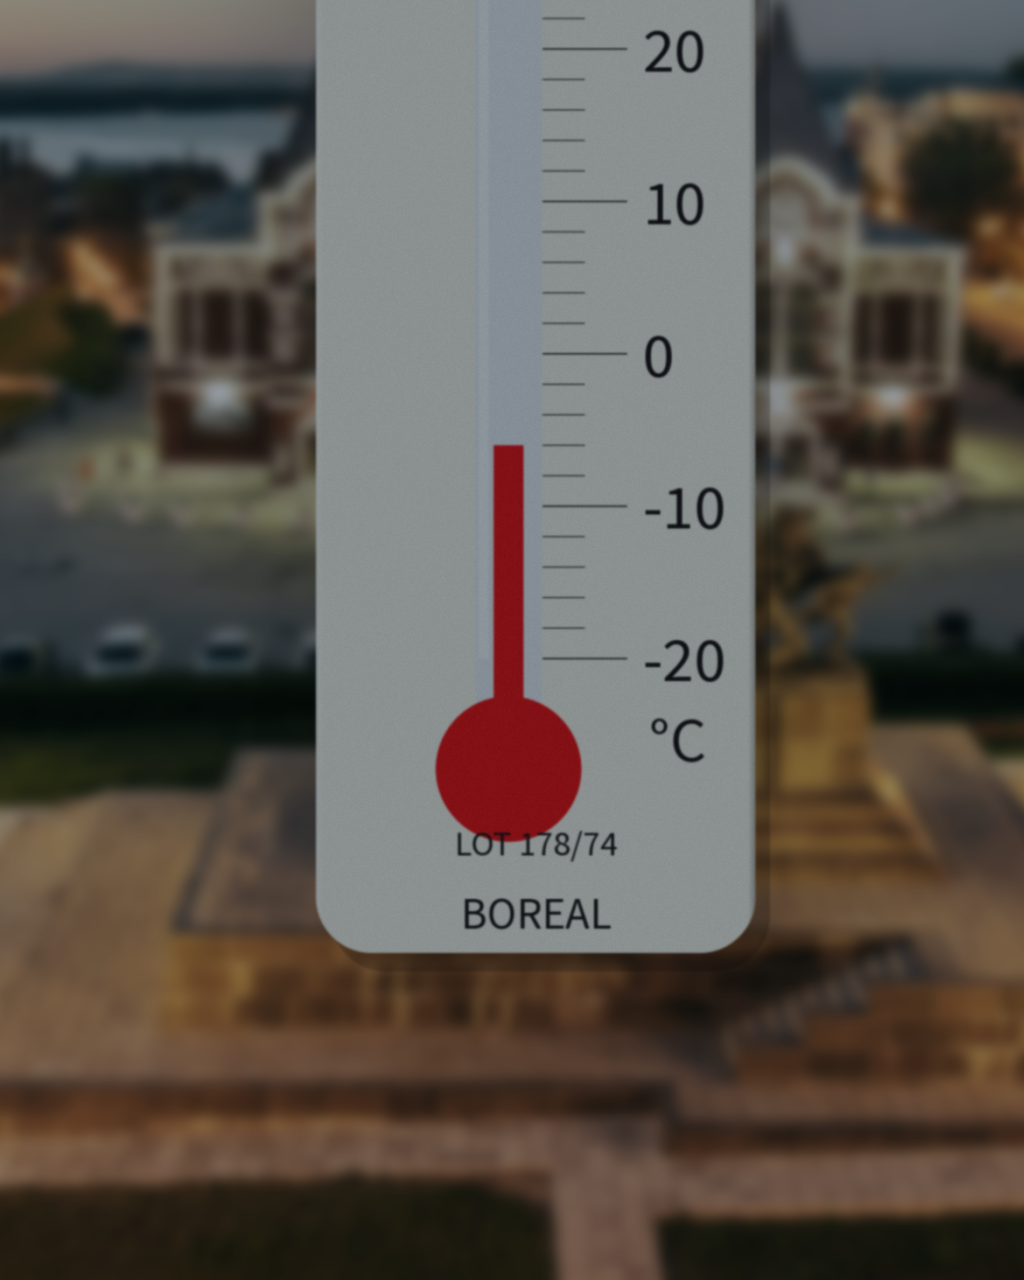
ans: -6; °C
